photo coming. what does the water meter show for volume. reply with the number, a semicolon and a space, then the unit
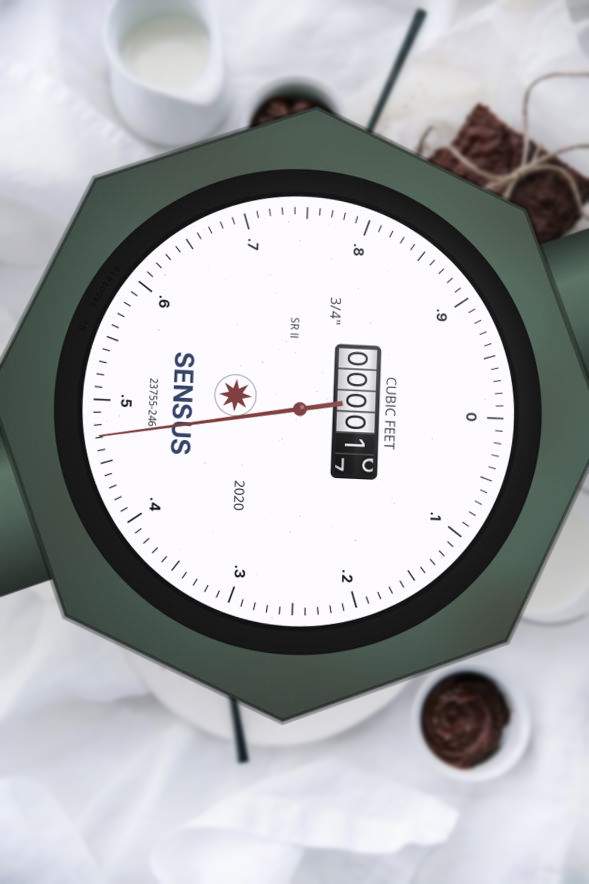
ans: 16.47; ft³
